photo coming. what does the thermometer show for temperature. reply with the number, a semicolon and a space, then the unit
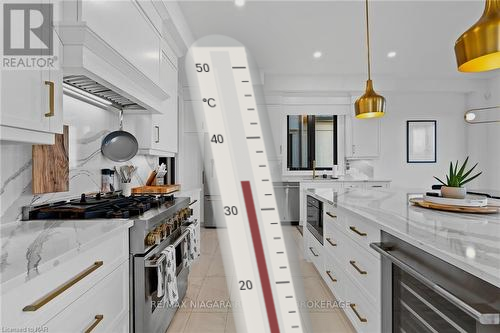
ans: 34; °C
